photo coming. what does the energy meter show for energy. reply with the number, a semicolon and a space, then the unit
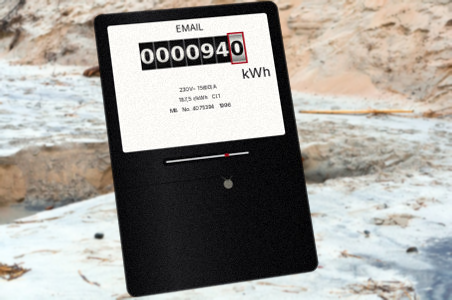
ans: 94.0; kWh
